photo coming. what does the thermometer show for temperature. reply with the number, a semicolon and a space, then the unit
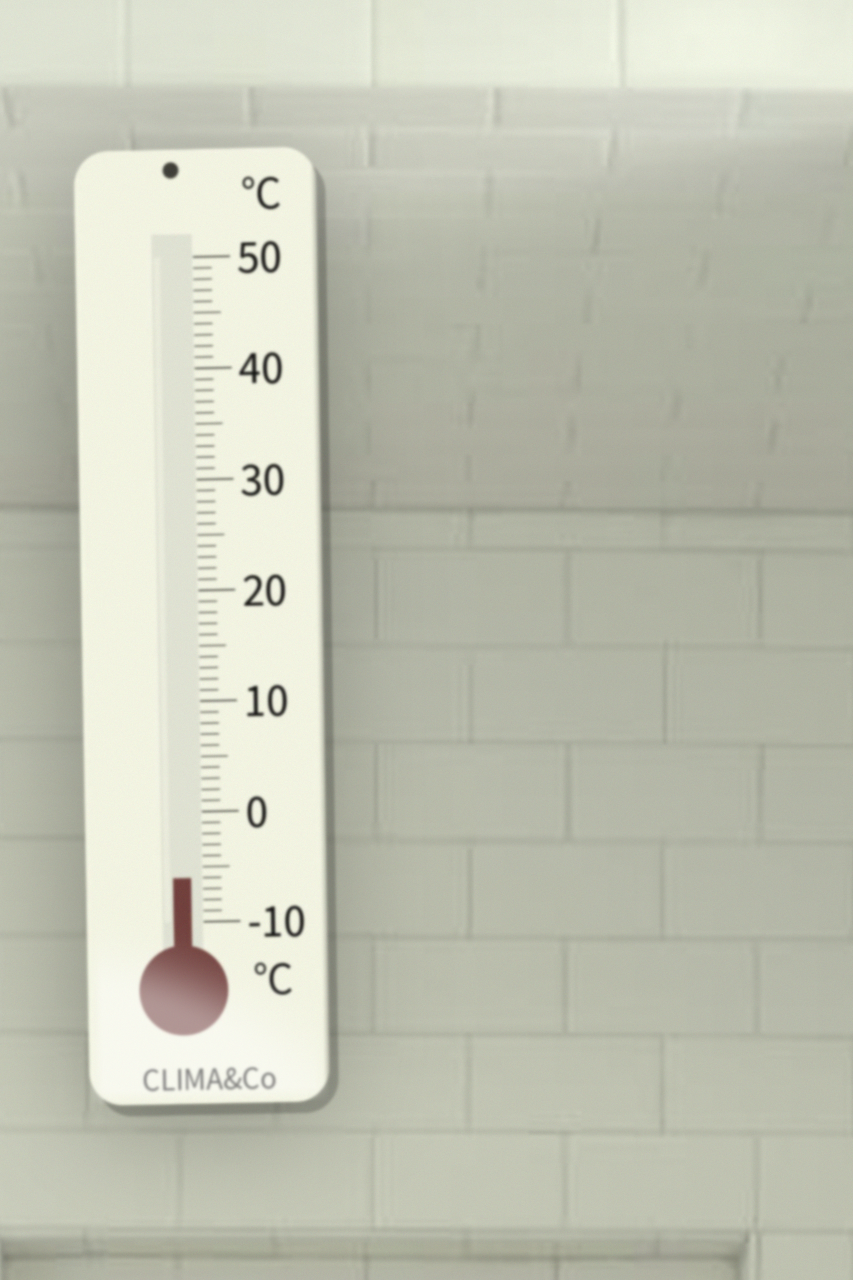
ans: -6; °C
